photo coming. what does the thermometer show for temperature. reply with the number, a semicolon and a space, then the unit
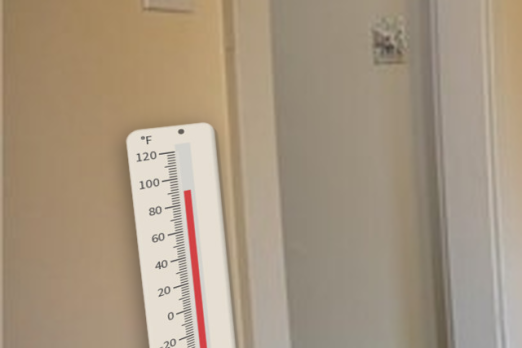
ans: 90; °F
